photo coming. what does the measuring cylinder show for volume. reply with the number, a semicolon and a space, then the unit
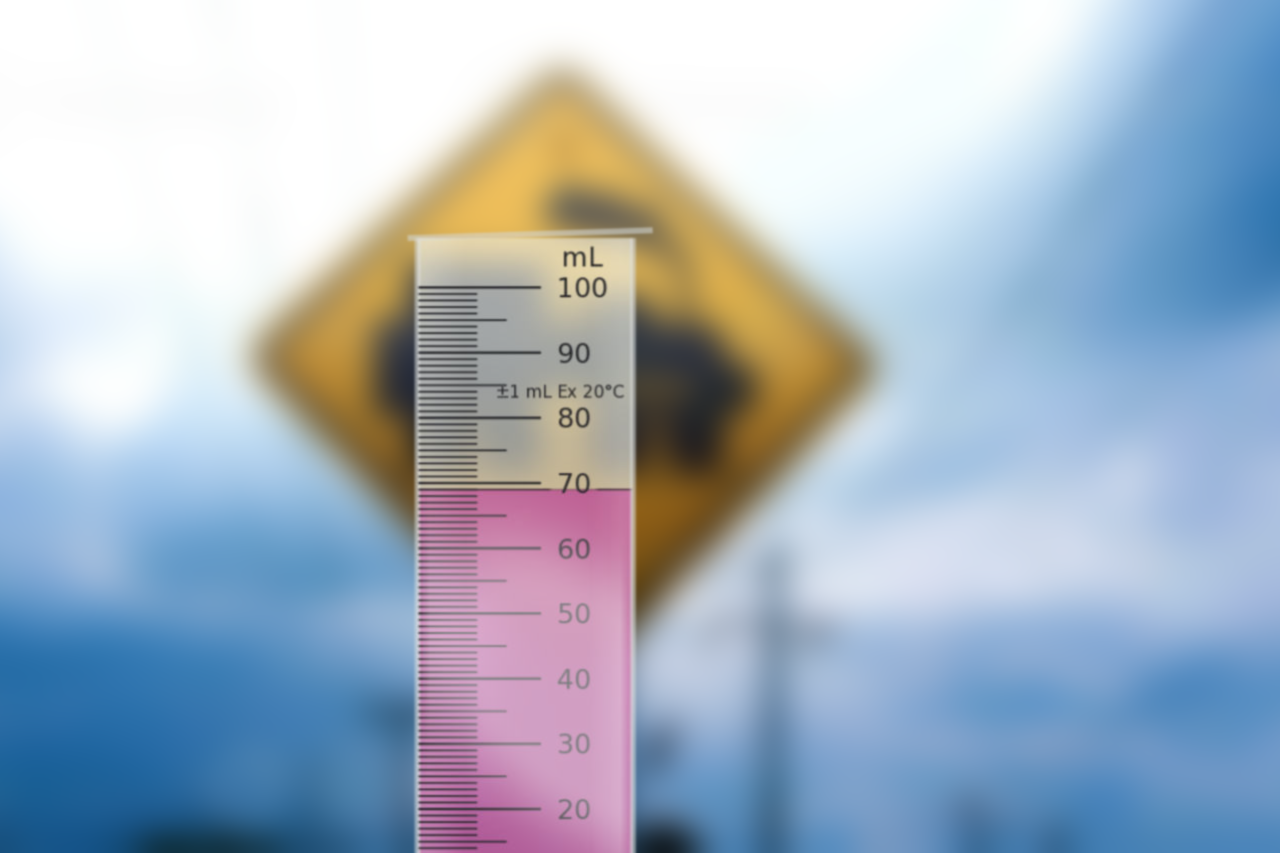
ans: 69; mL
